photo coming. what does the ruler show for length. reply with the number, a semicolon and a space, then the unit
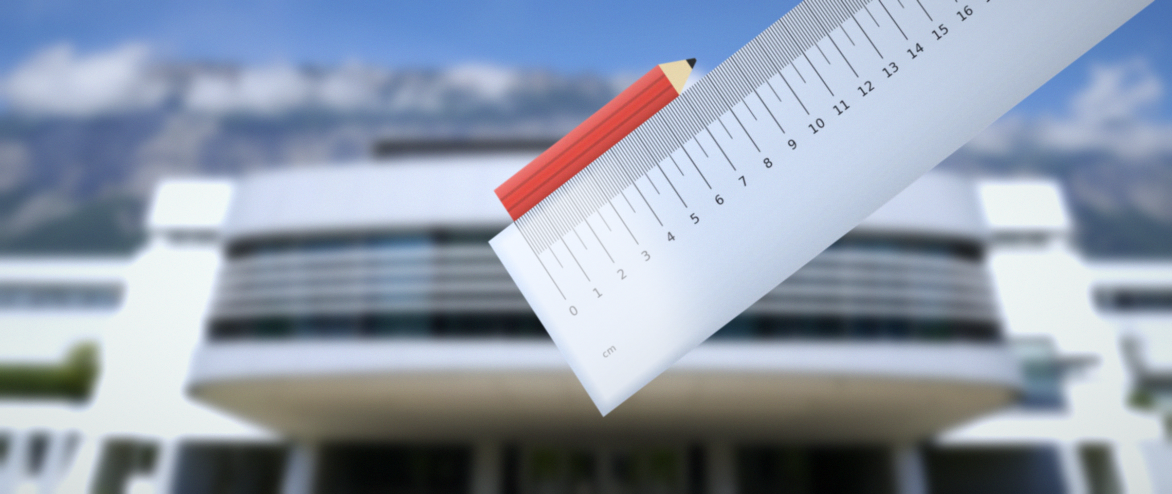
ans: 8; cm
